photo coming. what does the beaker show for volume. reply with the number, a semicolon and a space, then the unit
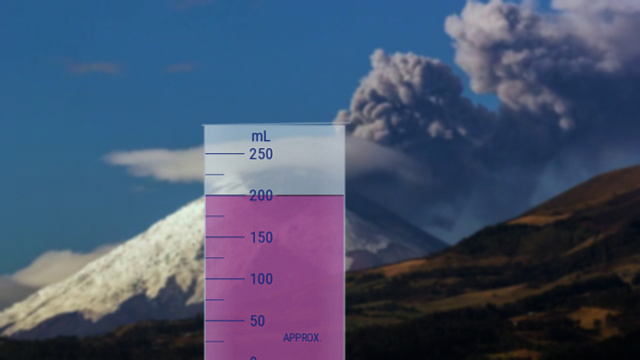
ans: 200; mL
